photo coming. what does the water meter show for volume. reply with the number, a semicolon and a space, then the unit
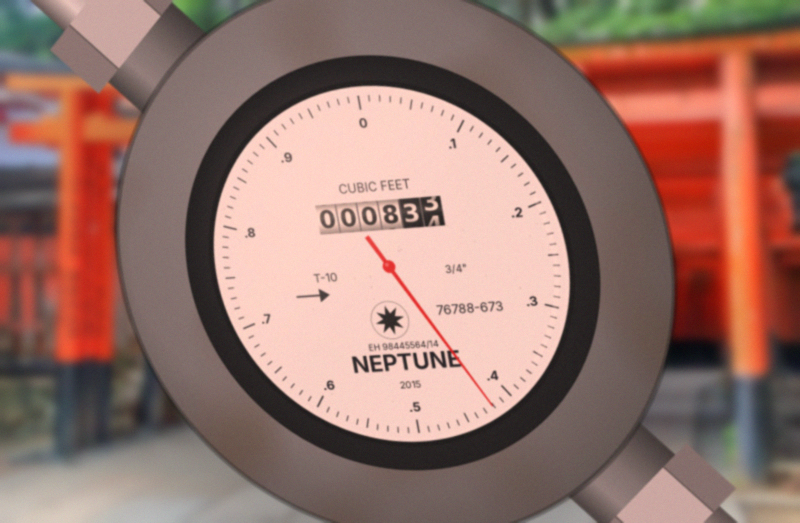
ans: 833.42; ft³
